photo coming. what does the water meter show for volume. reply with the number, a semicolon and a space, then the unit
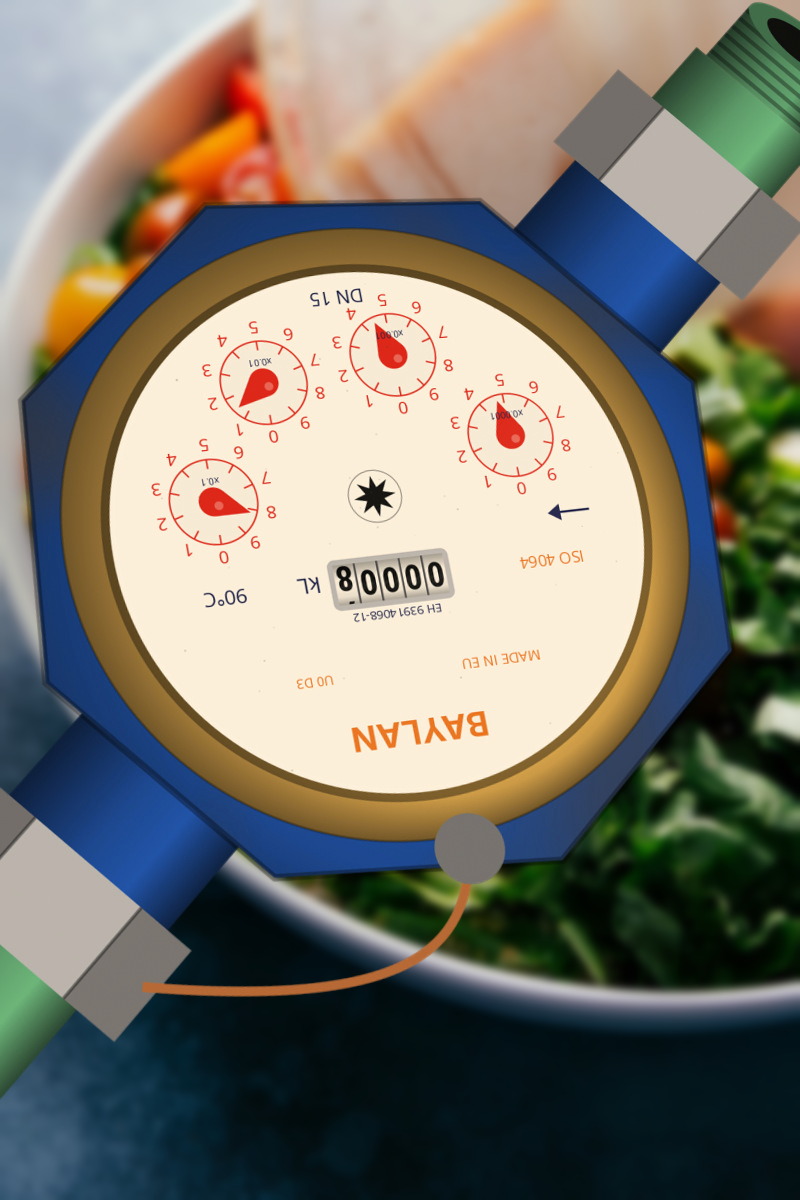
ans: 7.8144; kL
